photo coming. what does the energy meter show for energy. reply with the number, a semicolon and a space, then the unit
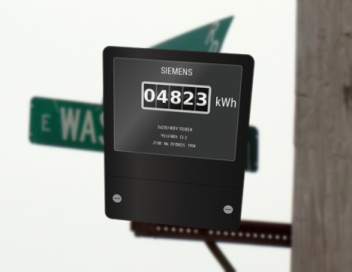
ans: 4823; kWh
